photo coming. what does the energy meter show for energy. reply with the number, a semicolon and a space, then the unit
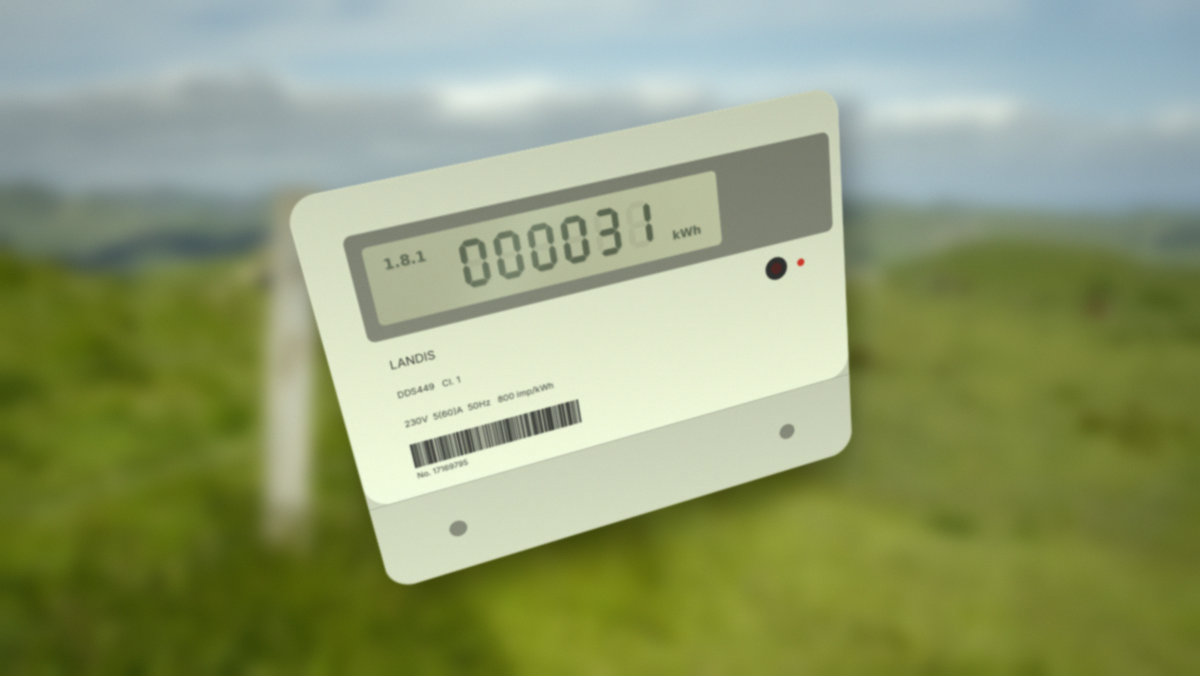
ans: 31; kWh
